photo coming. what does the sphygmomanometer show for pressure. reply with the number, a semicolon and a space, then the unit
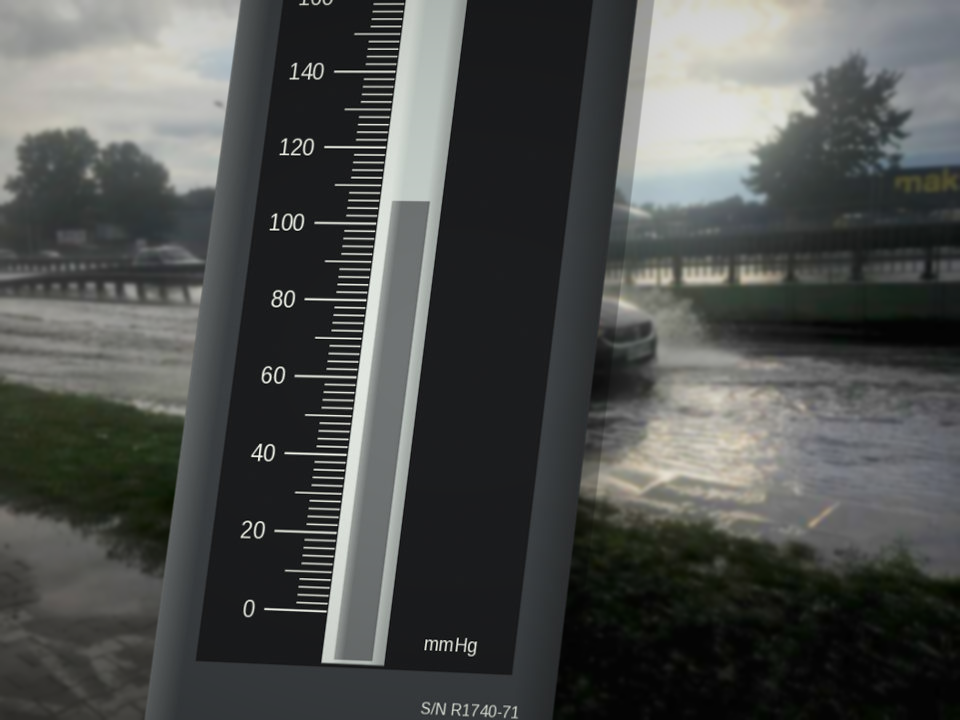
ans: 106; mmHg
